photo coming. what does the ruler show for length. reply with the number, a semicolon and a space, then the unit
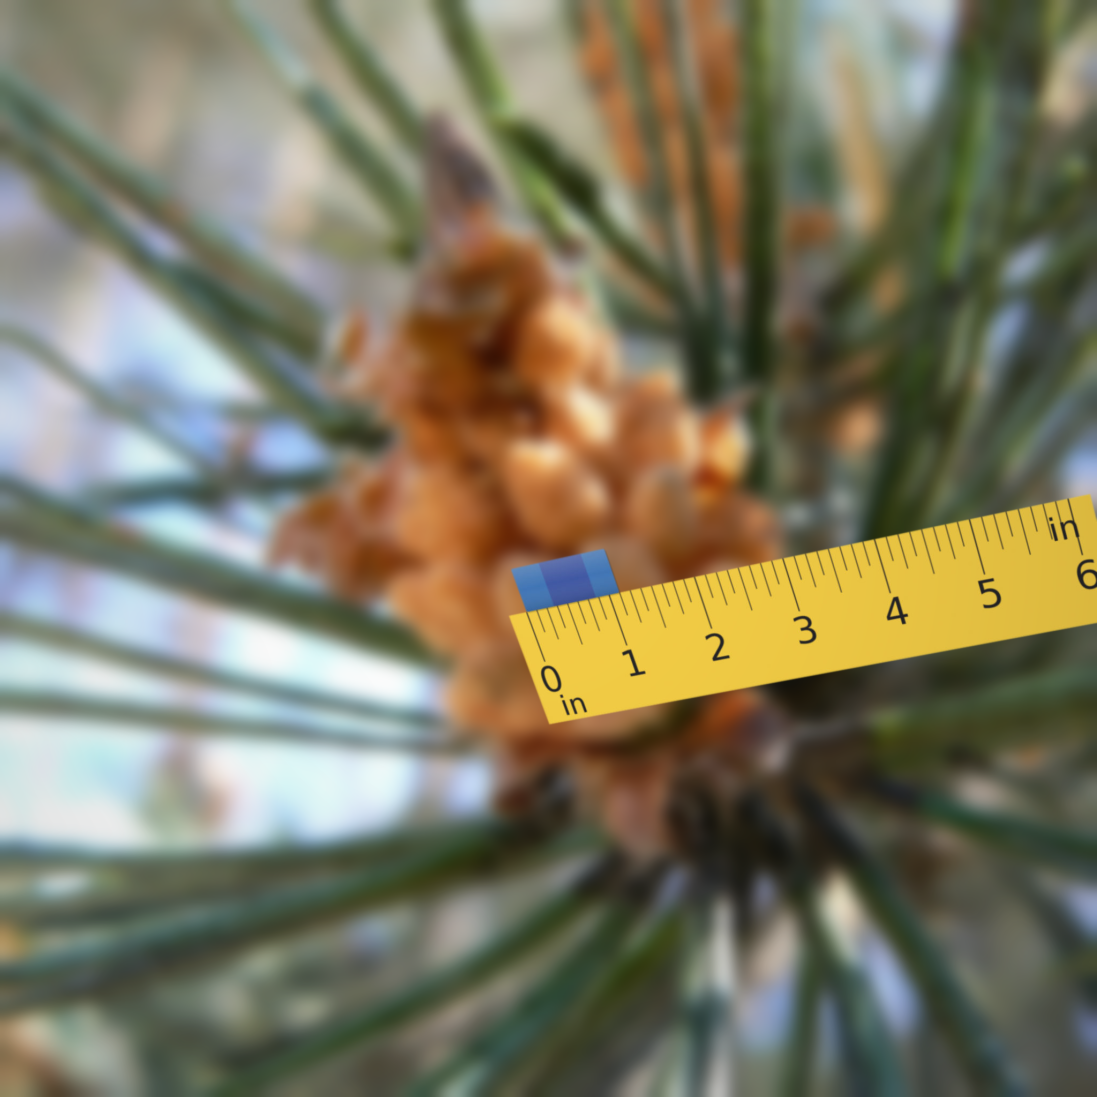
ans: 1.125; in
